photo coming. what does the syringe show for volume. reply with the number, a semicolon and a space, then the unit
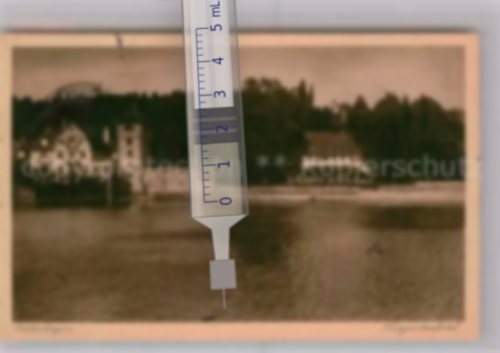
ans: 1.6; mL
